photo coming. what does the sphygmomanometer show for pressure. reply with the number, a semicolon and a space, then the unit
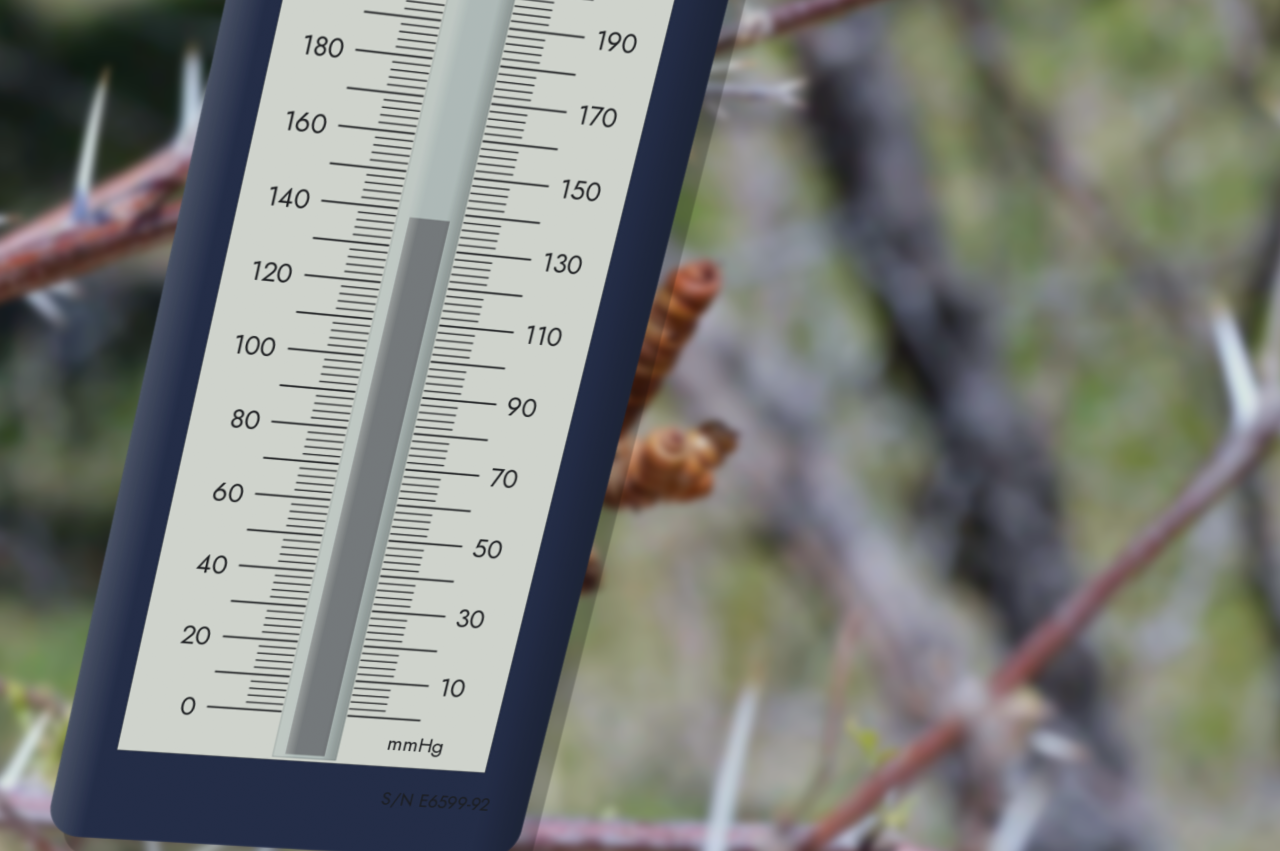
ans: 138; mmHg
